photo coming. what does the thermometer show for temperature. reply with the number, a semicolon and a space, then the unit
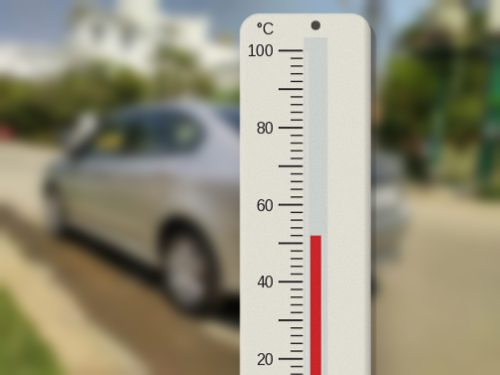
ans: 52; °C
